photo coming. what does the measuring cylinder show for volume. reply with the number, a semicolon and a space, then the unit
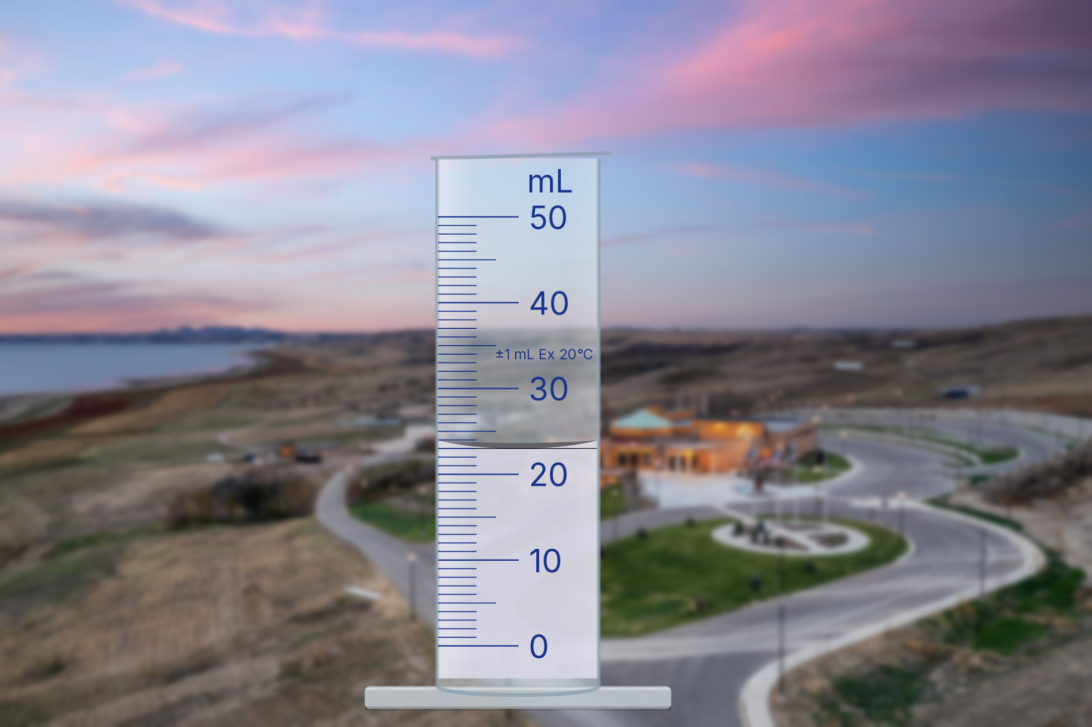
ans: 23; mL
